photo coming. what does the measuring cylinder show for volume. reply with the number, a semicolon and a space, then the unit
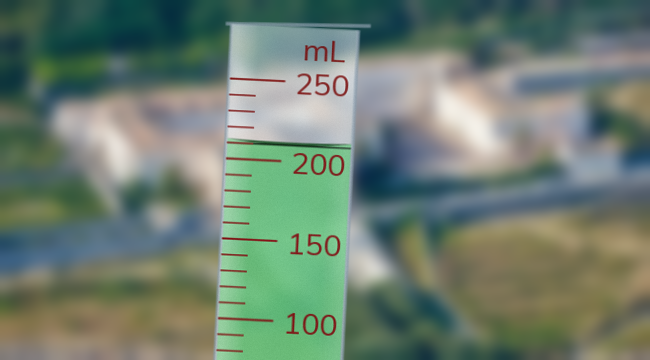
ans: 210; mL
